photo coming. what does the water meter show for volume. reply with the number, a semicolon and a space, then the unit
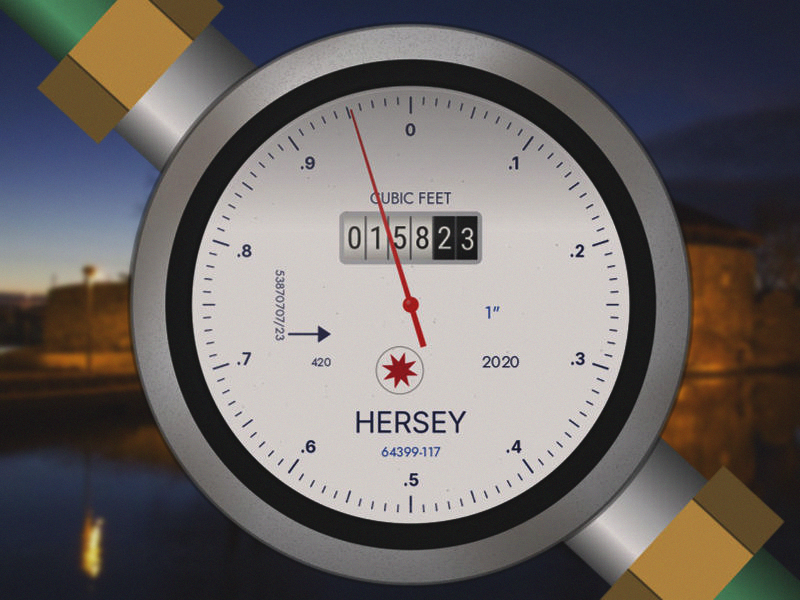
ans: 15822.95; ft³
